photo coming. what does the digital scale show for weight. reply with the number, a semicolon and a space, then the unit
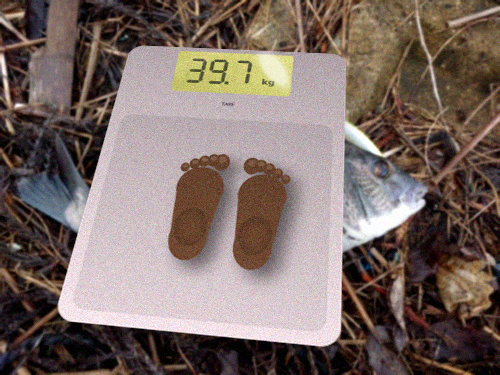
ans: 39.7; kg
